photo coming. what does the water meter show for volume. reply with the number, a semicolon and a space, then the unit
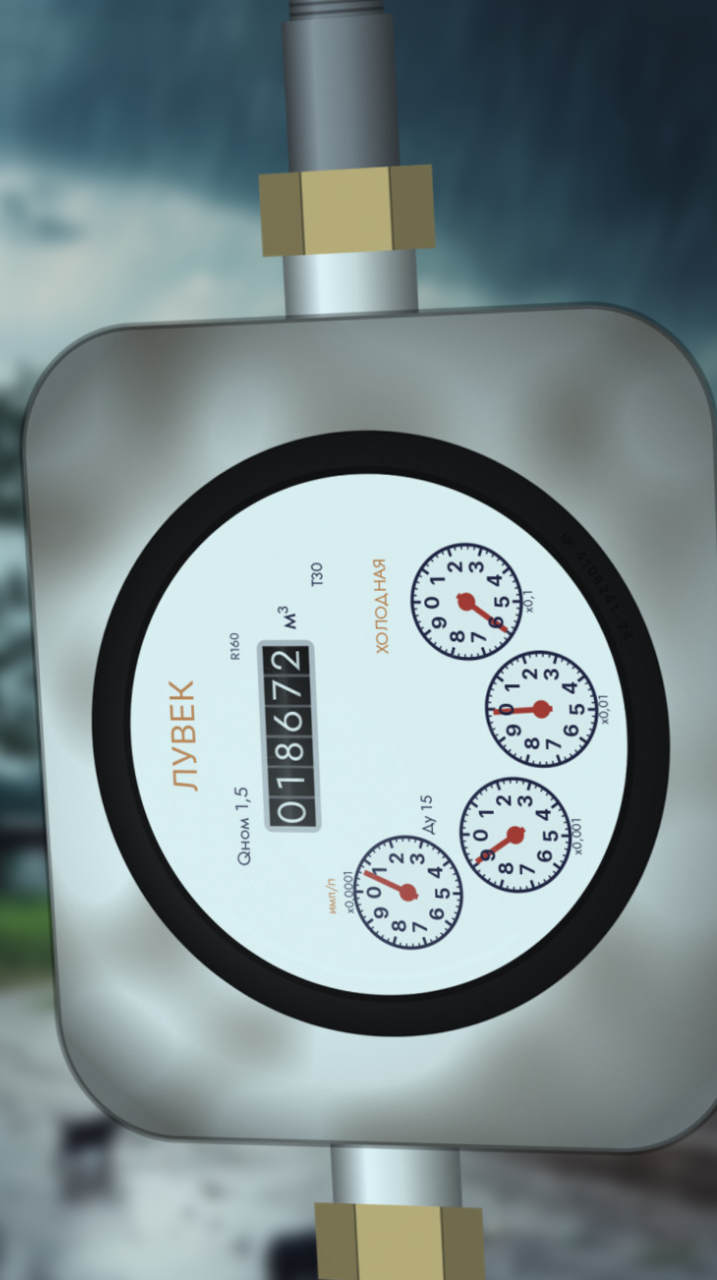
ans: 18672.5990; m³
